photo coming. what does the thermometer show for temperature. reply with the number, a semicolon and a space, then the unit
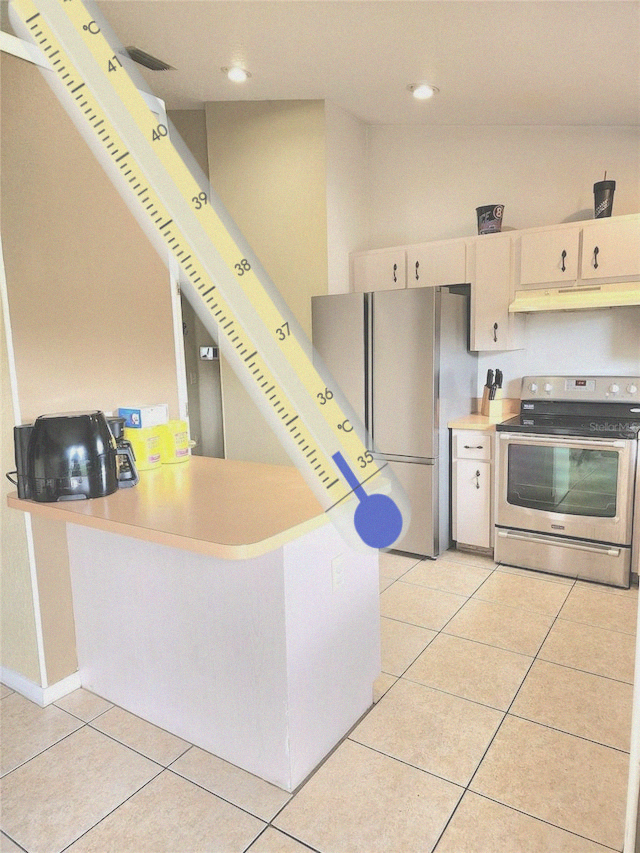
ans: 35.3; °C
